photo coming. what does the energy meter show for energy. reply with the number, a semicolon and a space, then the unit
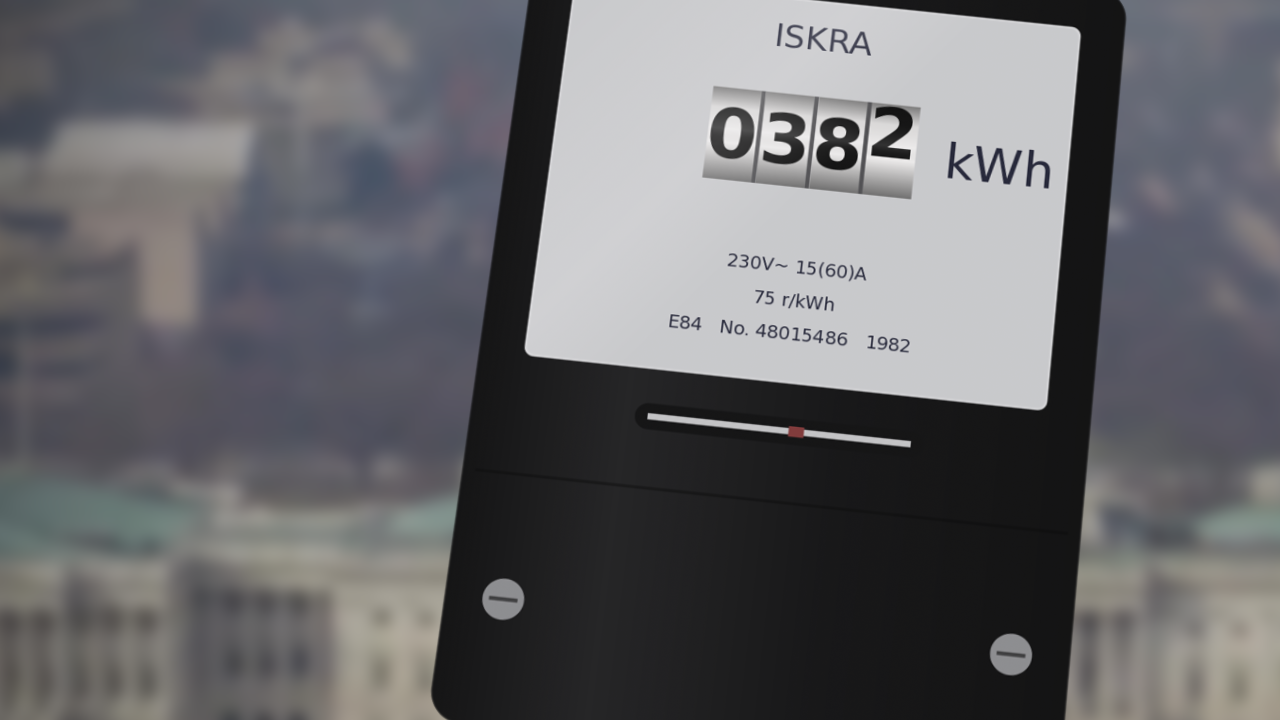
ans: 382; kWh
